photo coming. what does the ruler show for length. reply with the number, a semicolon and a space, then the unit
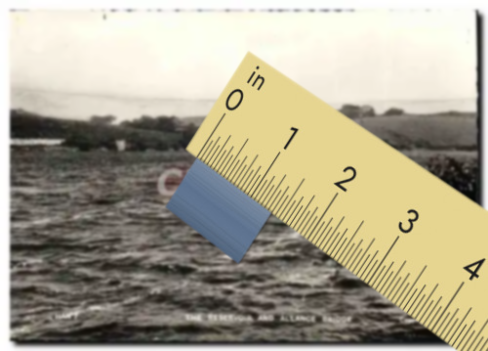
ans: 1.375; in
